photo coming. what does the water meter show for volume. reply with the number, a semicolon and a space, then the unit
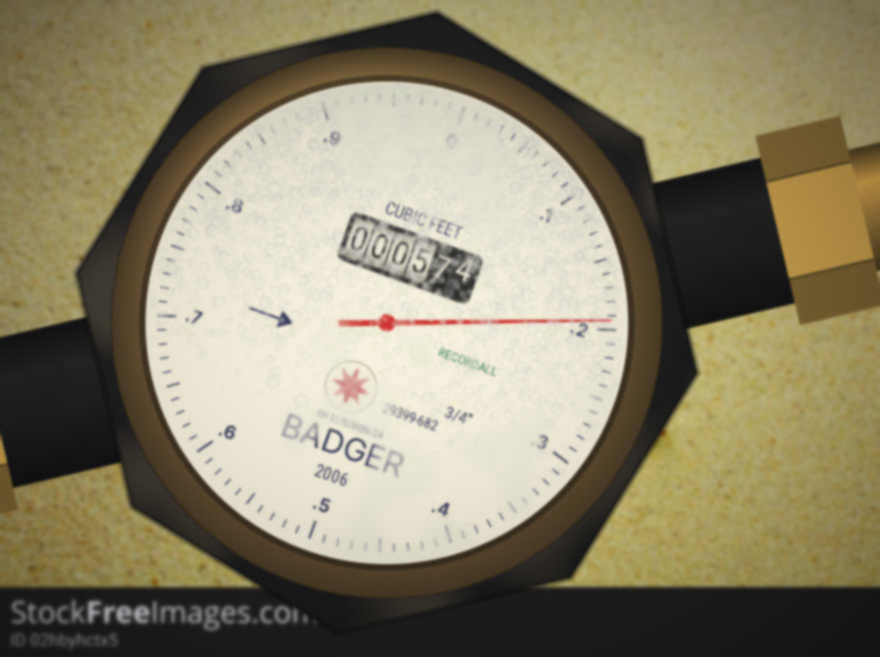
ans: 574.19; ft³
